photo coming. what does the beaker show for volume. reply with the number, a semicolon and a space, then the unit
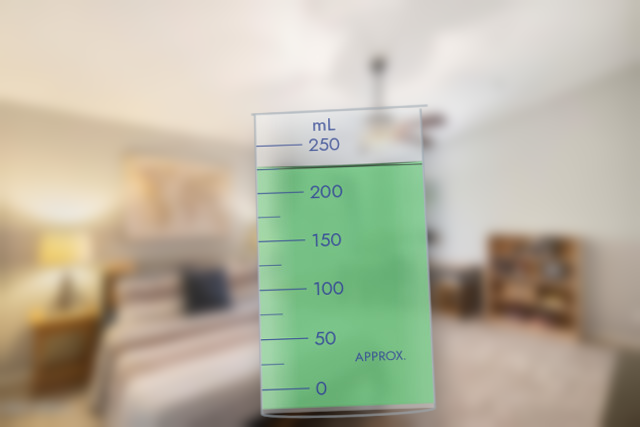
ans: 225; mL
